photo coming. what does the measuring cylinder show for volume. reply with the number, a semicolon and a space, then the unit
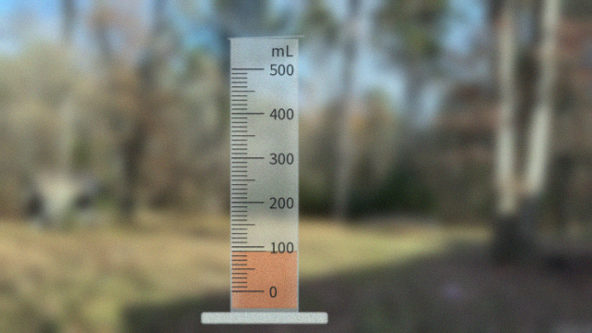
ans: 90; mL
